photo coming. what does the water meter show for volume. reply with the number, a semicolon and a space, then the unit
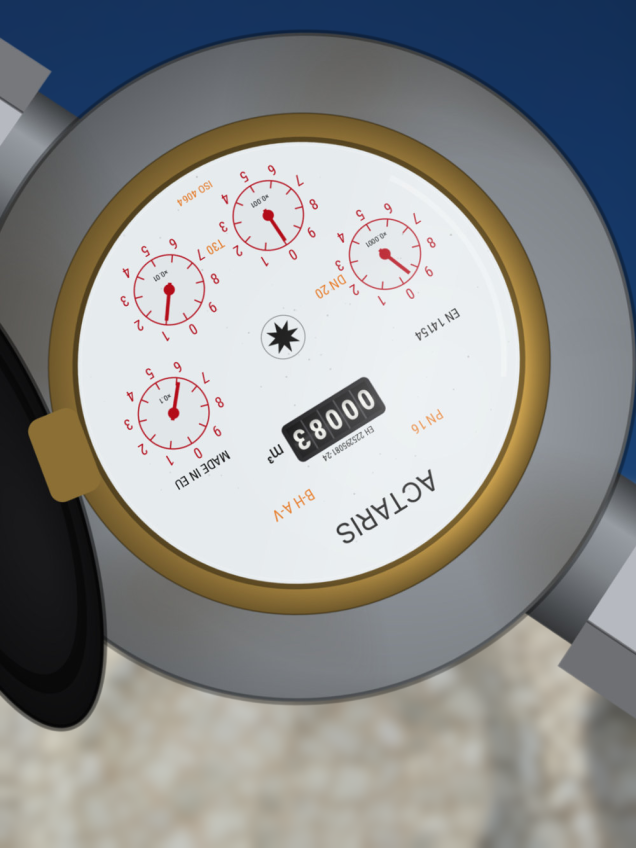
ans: 83.6099; m³
